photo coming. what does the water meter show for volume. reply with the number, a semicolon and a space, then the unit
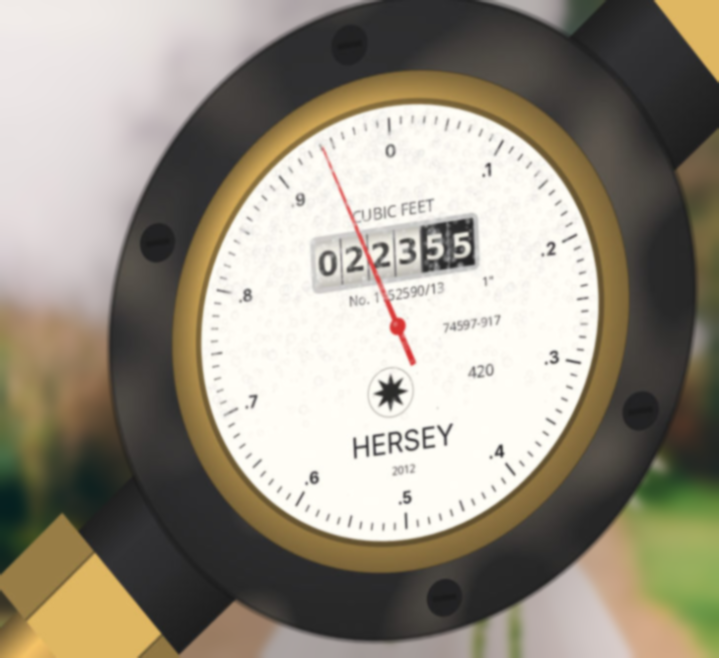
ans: 22354.94; ft³
